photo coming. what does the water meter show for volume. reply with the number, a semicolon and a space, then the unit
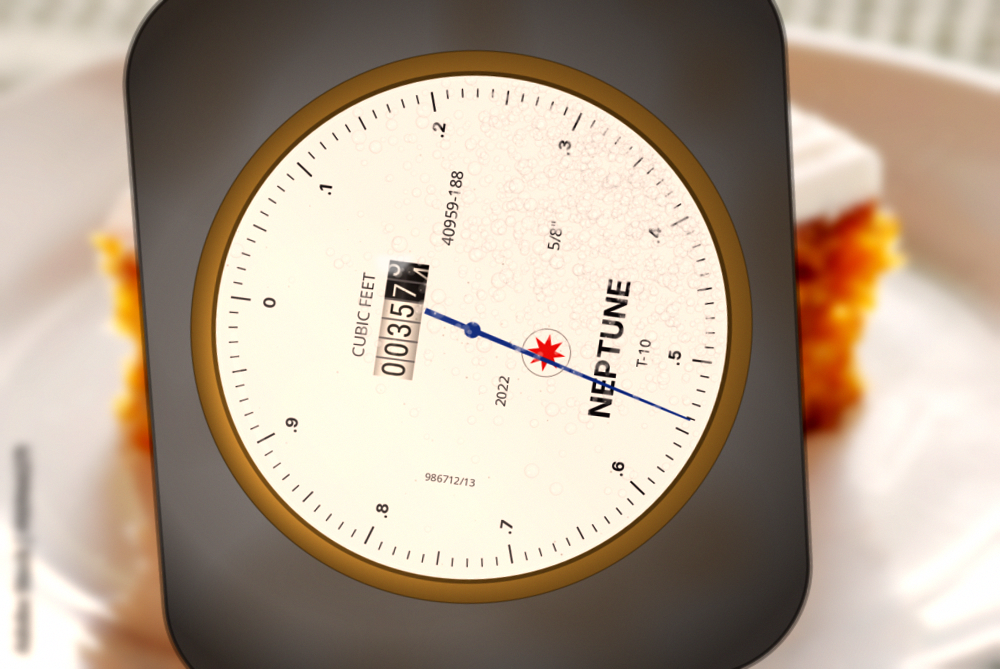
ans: 3573.54; ft³
